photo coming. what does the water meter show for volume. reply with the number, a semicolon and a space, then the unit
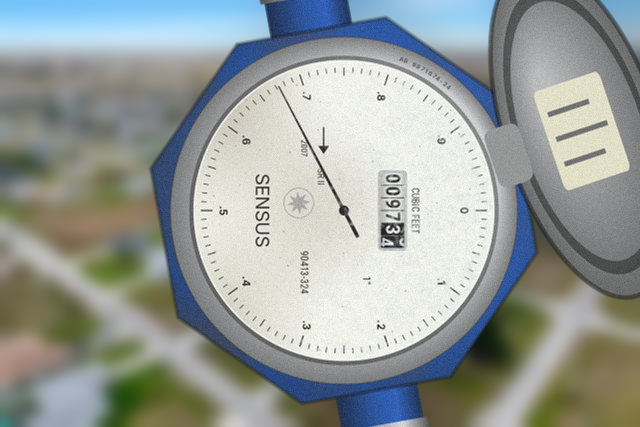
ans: 9733.67; ft³
